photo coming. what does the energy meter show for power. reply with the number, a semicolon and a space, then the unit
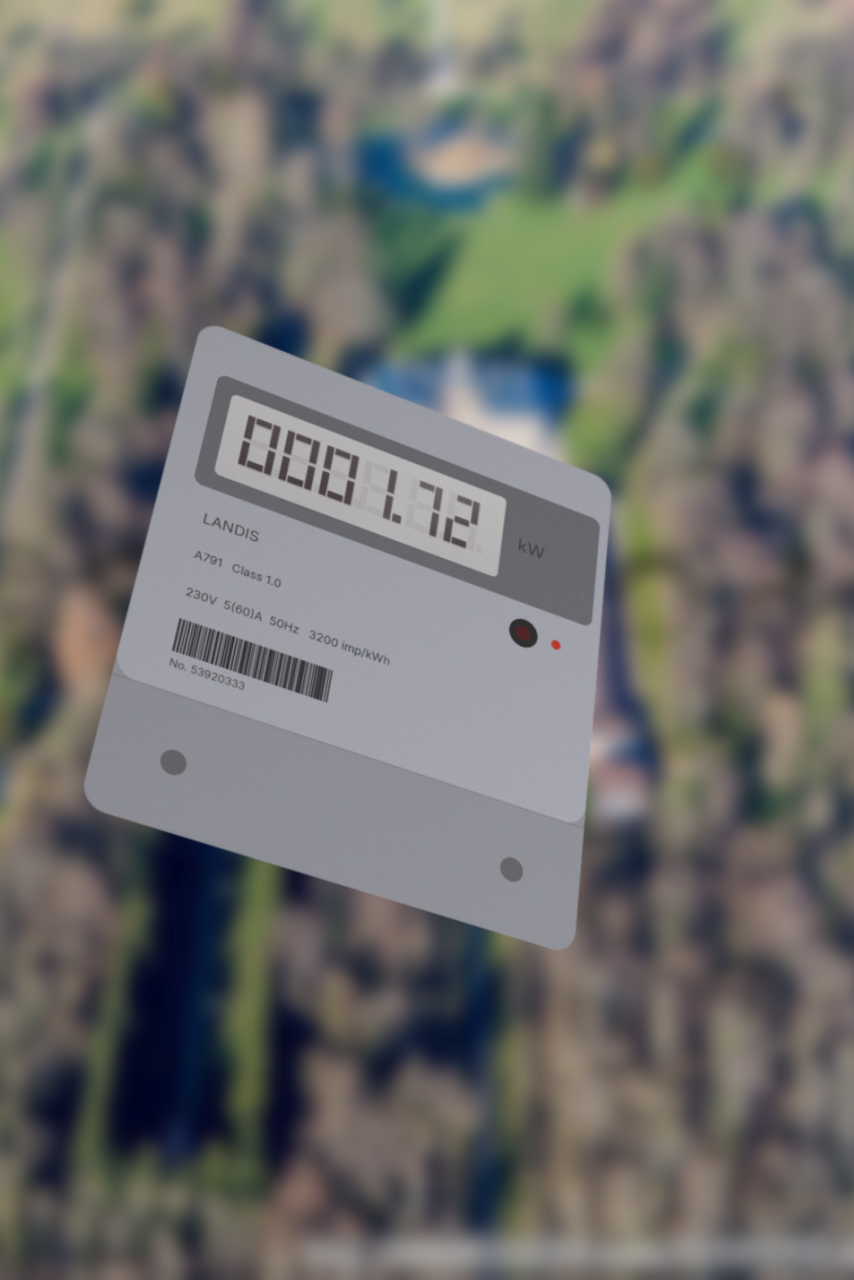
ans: 1.72; kW
